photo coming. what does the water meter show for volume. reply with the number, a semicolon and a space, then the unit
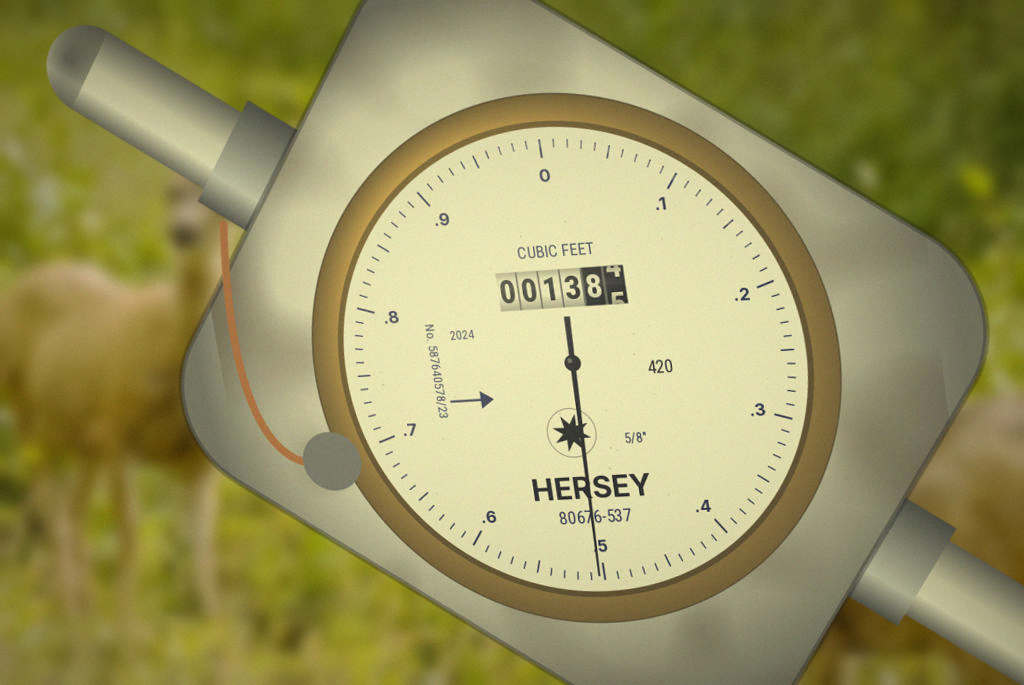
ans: 1384.50; ft³
